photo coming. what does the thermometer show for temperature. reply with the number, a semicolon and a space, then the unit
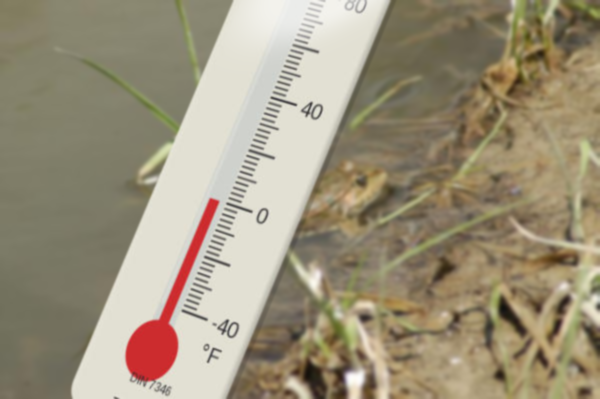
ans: 0; °F
